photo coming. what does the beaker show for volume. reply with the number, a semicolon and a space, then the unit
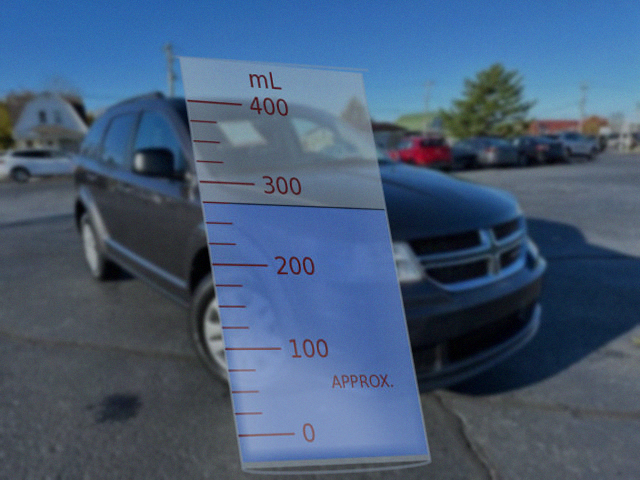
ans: 275; mL
